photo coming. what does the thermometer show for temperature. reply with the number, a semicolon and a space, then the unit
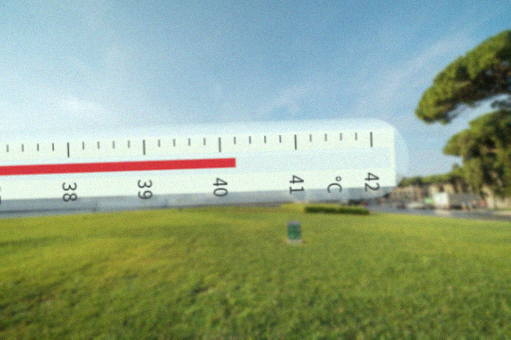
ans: 40.2; °C
